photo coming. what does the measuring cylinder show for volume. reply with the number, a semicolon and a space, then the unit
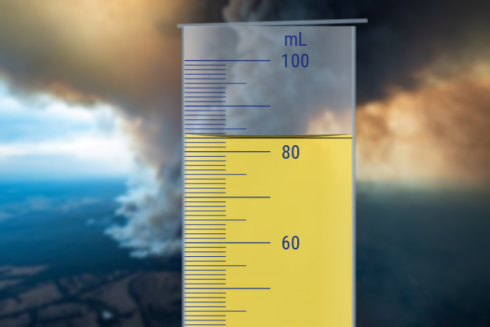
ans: 83; mL
